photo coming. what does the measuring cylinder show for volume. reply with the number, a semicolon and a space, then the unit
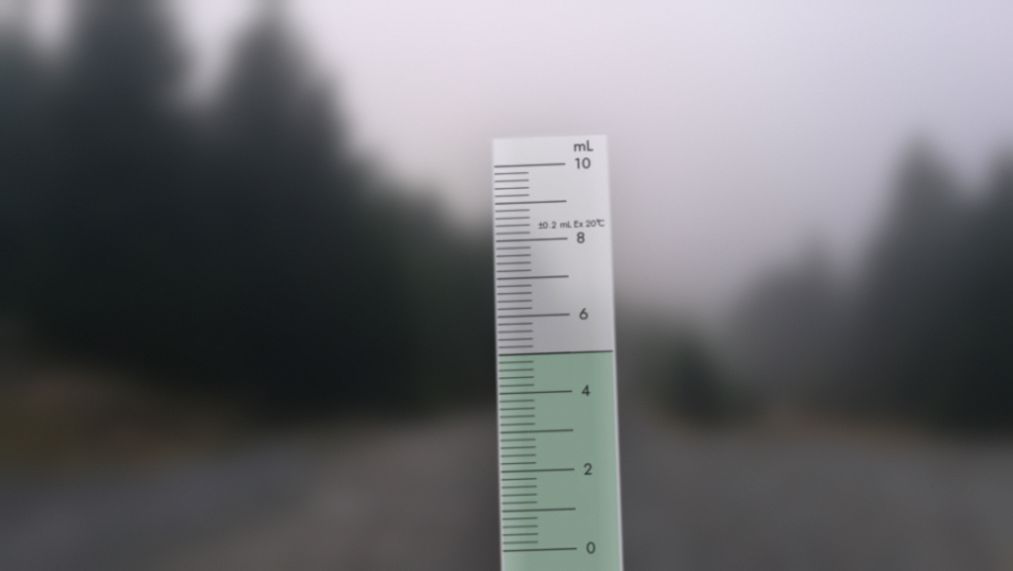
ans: 5; mL
